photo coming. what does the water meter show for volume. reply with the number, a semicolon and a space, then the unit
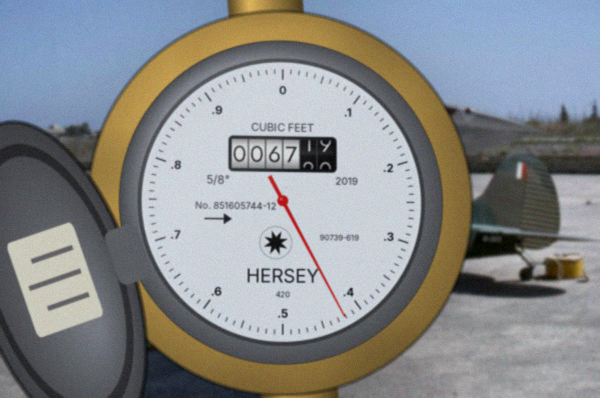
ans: 6719.42; ft³
